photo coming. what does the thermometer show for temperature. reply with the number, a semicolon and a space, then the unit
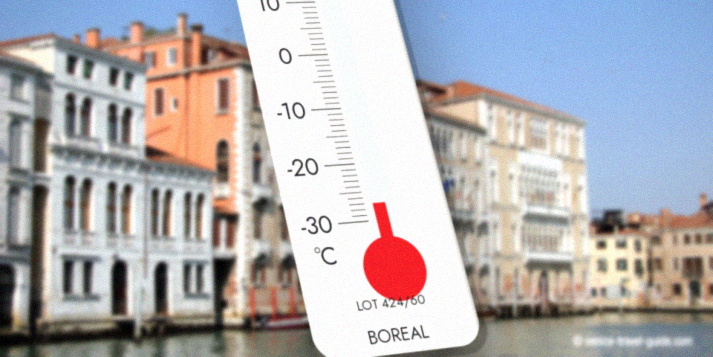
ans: -27; °C
